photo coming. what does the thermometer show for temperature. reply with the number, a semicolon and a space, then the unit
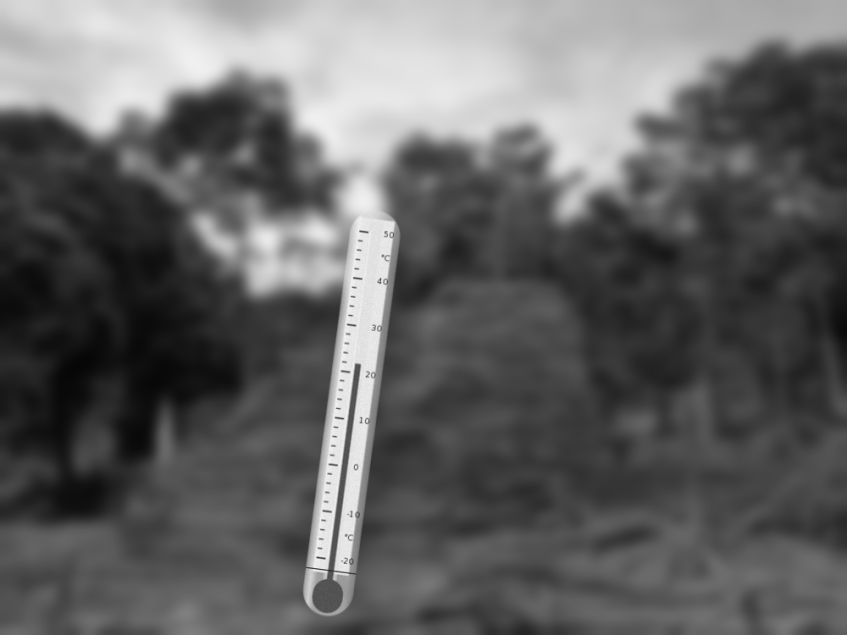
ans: 22; °C
